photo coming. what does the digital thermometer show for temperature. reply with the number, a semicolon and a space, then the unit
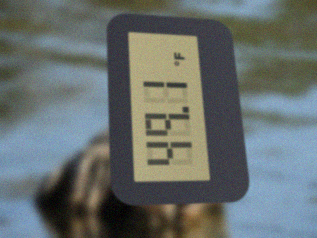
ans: 49.1; °F
